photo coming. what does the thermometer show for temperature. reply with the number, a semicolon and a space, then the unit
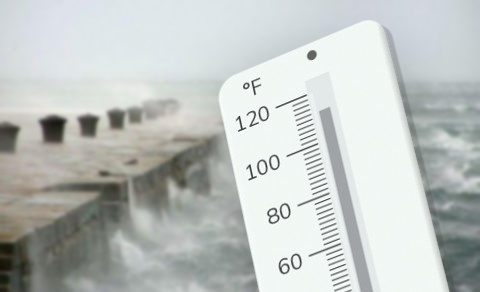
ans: 112; °F
